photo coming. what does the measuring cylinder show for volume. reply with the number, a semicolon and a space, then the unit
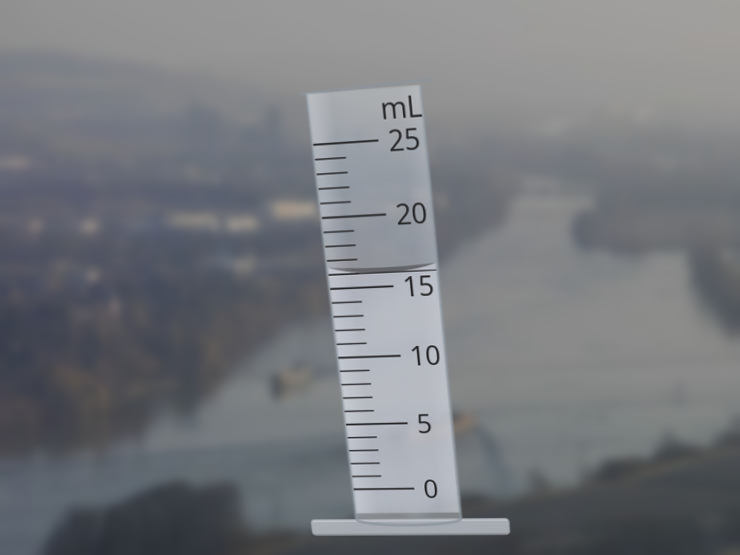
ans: 16; mL
